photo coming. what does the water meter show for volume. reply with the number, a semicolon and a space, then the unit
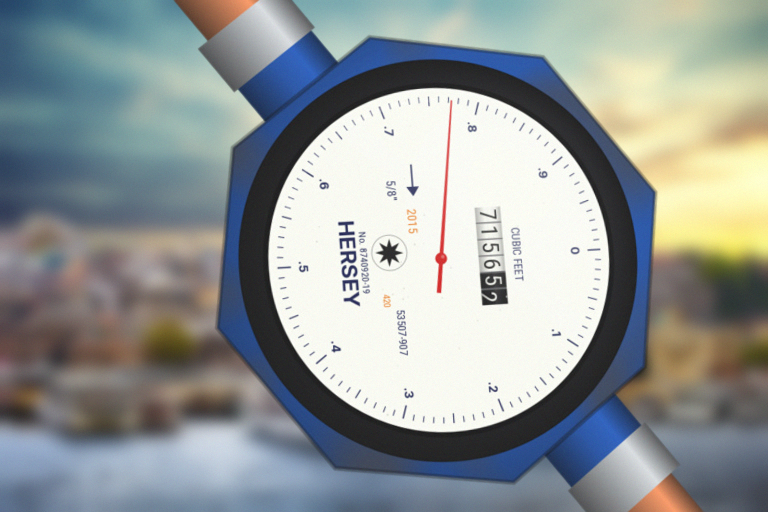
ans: 715651.77; ft³
